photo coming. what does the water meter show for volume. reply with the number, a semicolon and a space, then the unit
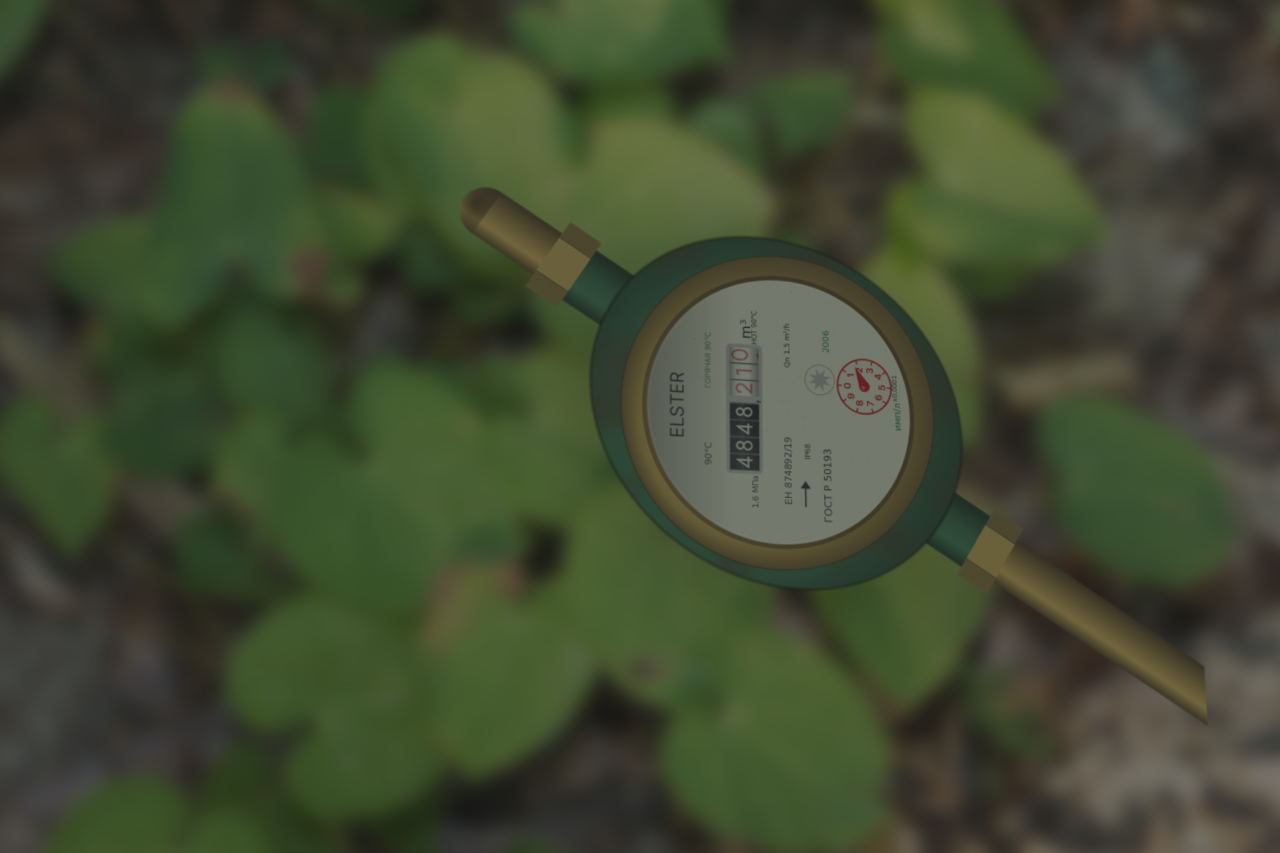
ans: 4848.2101; m³
